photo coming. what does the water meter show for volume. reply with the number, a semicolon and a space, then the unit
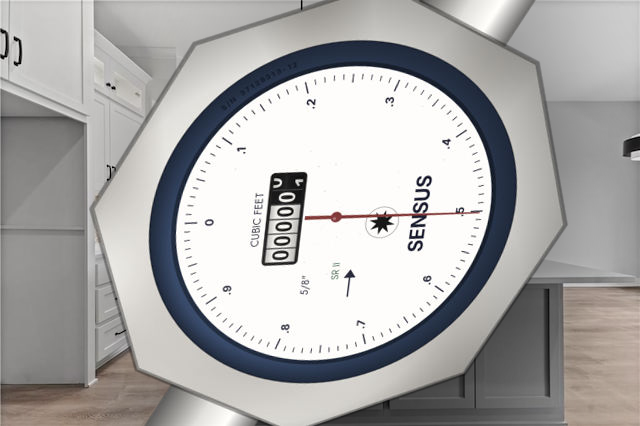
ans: 0.50; ft³
